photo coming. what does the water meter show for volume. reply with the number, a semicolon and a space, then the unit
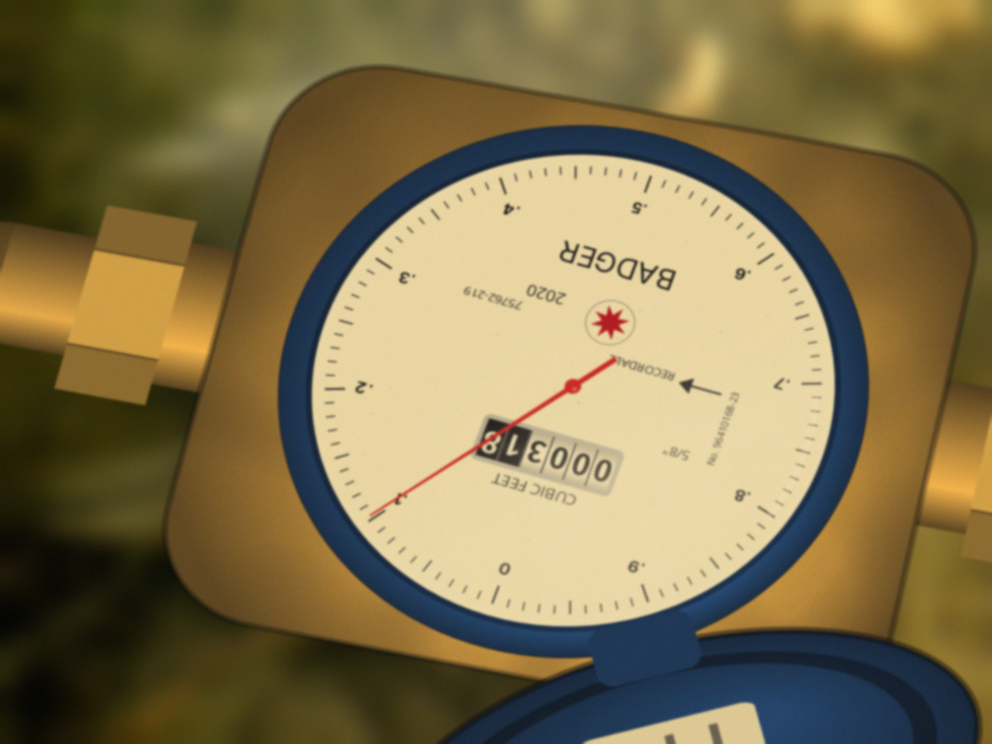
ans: 318.10; ft³
